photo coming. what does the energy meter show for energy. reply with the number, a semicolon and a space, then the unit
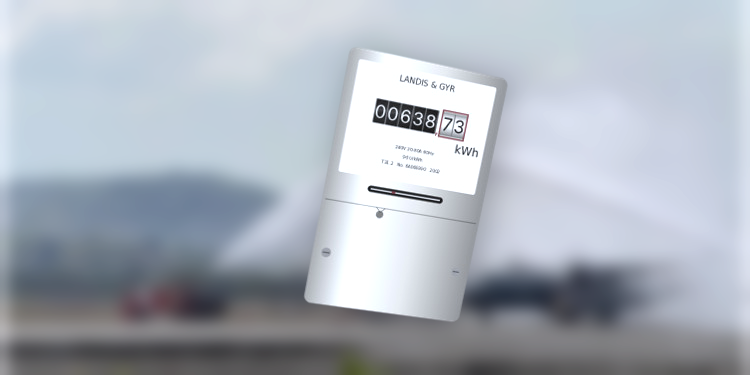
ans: 638.73; kWh
